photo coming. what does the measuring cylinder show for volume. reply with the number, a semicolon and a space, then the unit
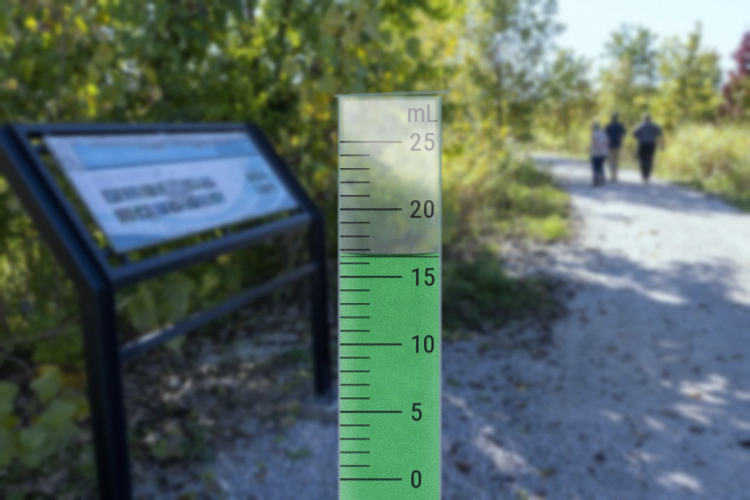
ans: 16.5; mL
